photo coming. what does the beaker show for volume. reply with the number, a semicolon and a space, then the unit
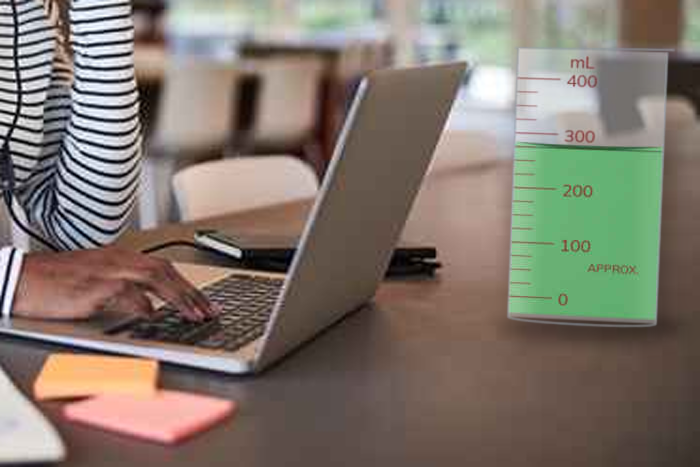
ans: 275; mL
